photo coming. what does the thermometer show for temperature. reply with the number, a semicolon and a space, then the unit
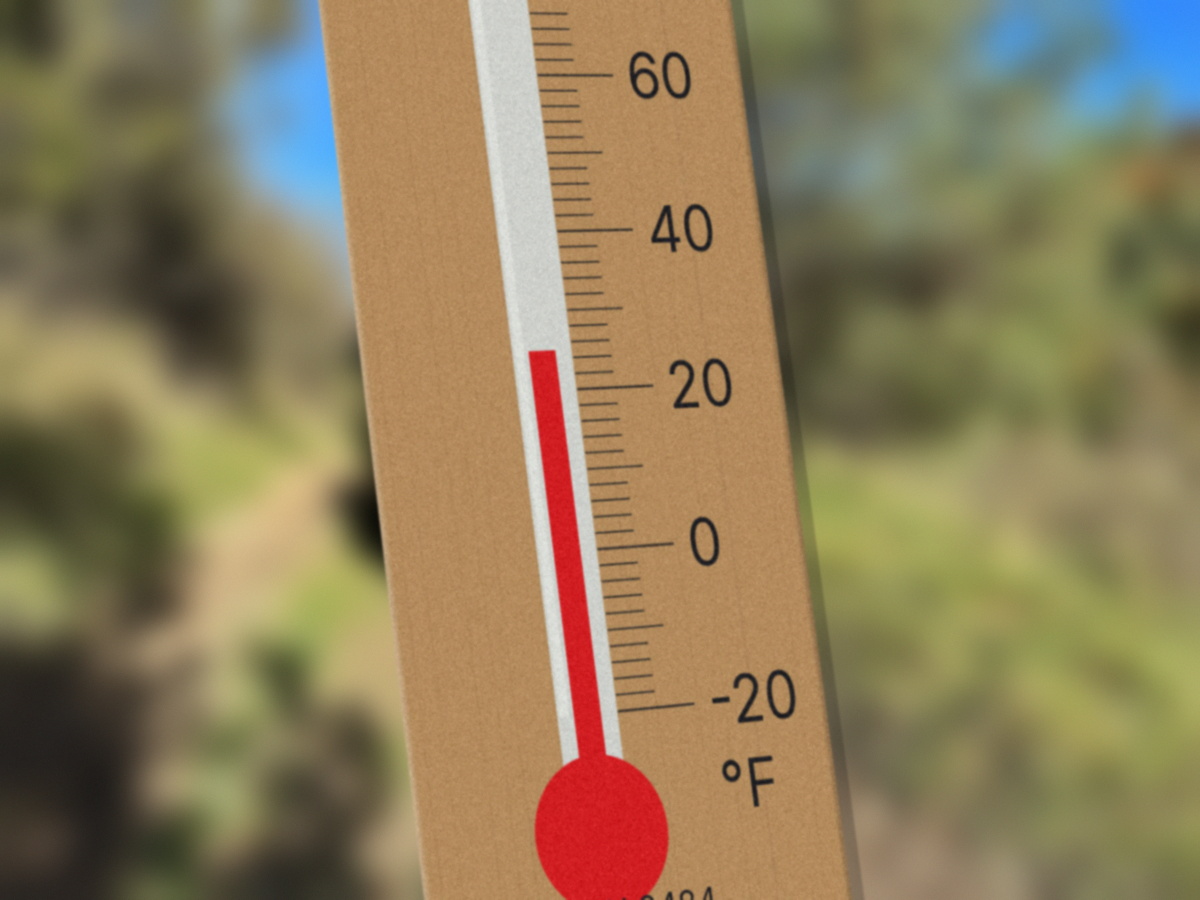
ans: 25; °F
